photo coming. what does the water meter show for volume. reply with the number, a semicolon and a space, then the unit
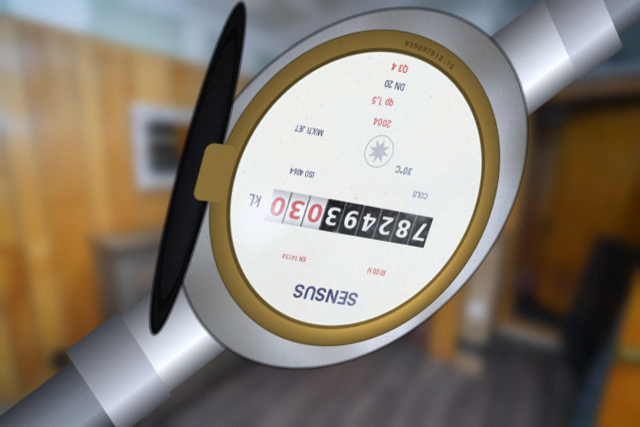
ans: 782493.030; kL
